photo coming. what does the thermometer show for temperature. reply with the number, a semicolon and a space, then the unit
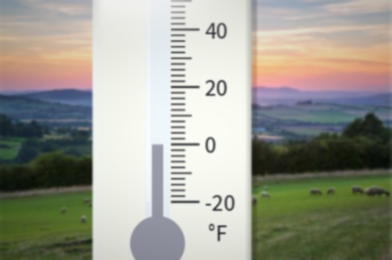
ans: 0; °F
